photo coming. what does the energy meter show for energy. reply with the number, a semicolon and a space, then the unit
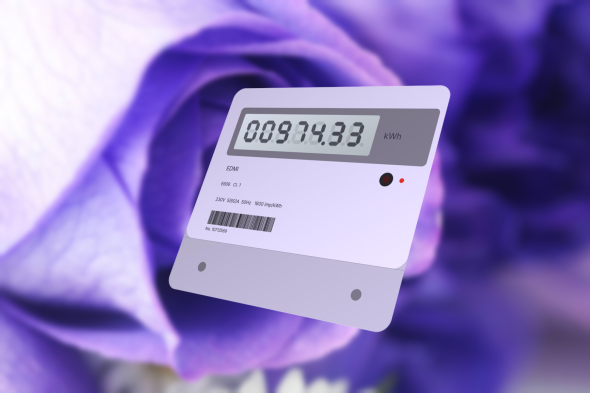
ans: 974.33; kWh
